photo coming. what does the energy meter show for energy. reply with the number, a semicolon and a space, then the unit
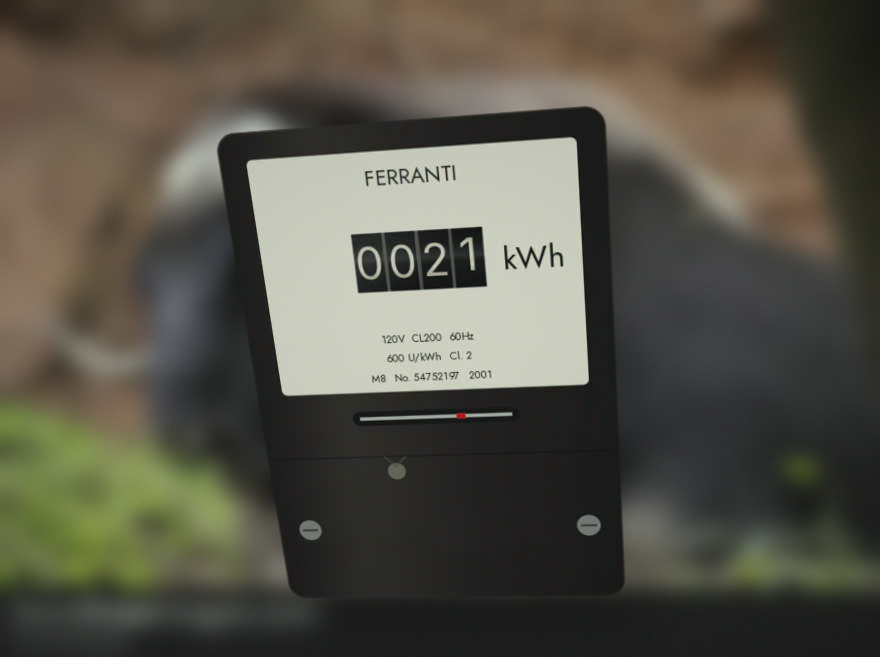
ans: 21; kWh
